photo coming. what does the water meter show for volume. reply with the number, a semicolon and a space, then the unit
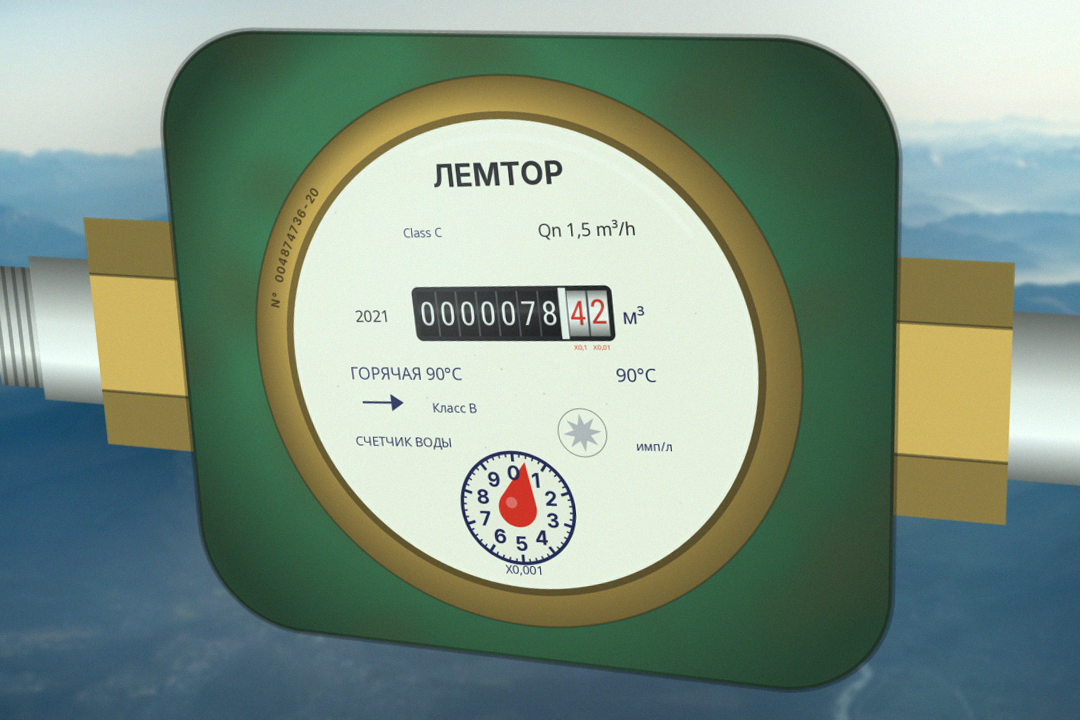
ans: 78.420; m³
